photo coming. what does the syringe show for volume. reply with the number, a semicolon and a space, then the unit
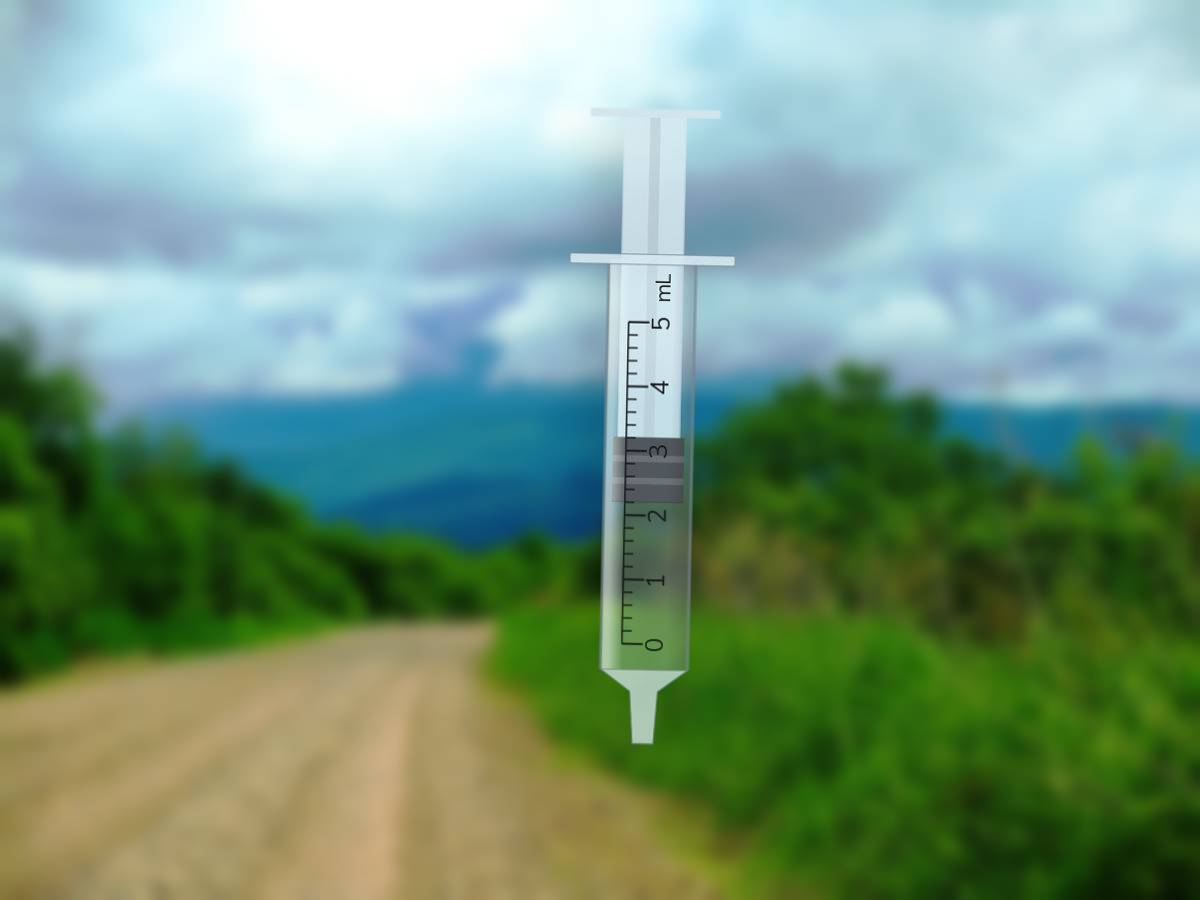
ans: 2.2; mL
